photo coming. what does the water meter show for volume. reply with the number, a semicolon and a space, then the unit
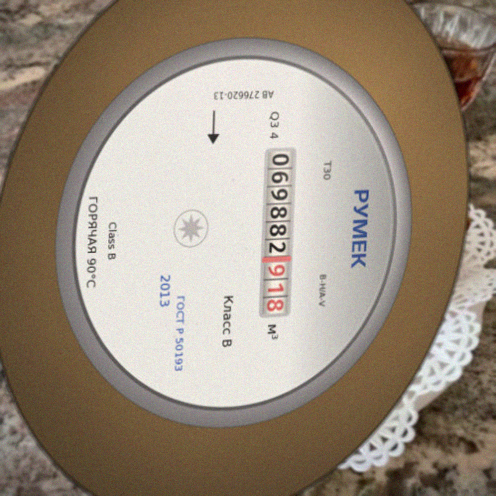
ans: 69882.918; m³
